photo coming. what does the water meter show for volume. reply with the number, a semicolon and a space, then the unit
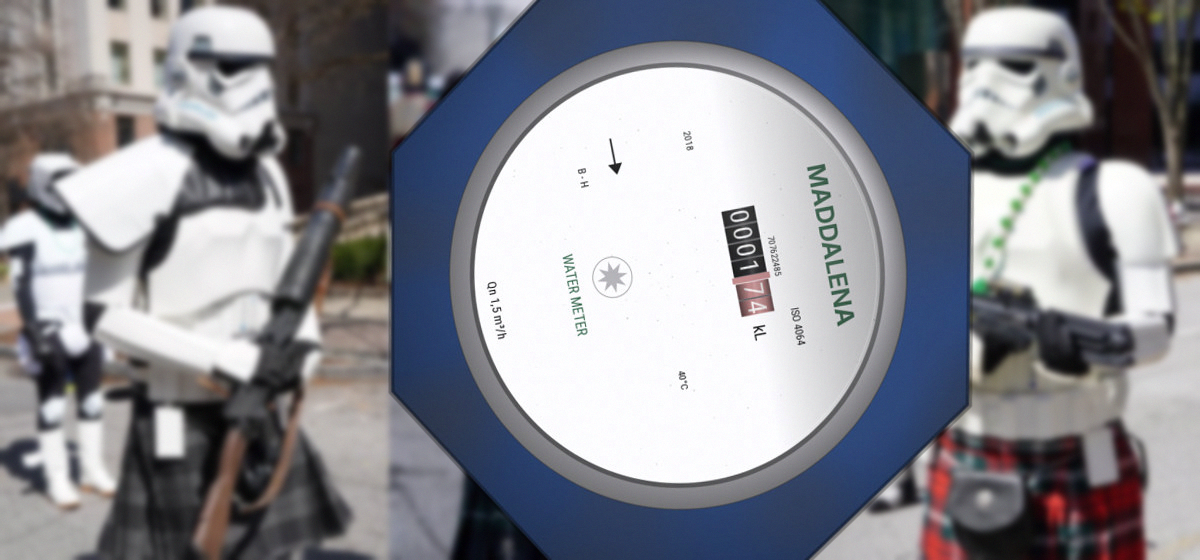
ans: 1.74; kL
